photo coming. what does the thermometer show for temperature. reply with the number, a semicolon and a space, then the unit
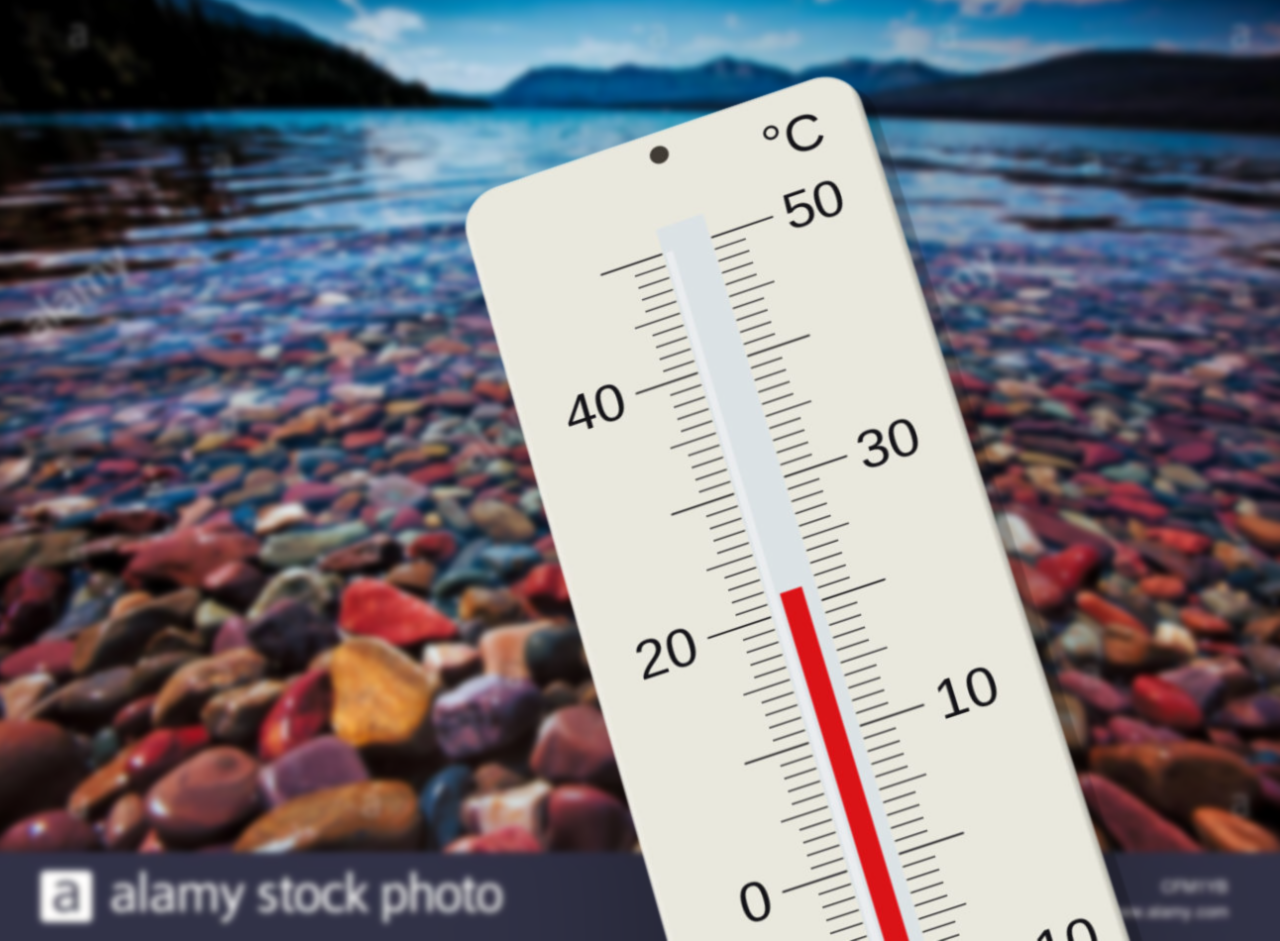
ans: 21.5; °C
